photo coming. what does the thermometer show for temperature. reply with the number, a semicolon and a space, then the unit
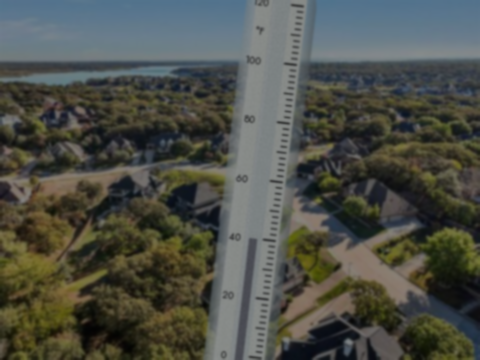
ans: 40; °F
